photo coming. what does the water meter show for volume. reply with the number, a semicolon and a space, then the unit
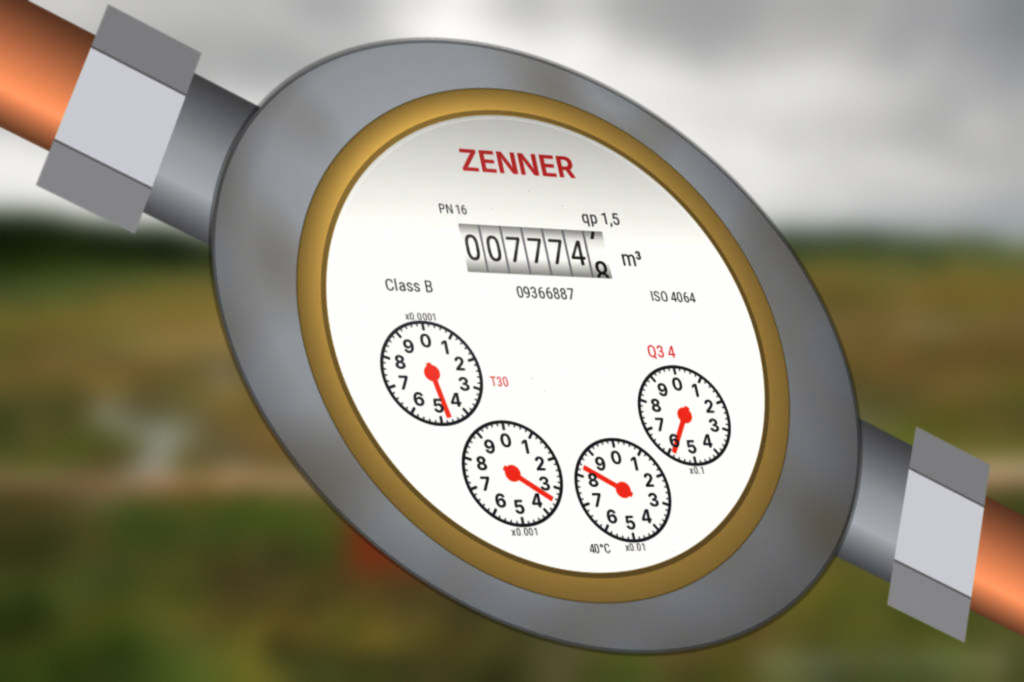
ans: 77747.5834; m³
